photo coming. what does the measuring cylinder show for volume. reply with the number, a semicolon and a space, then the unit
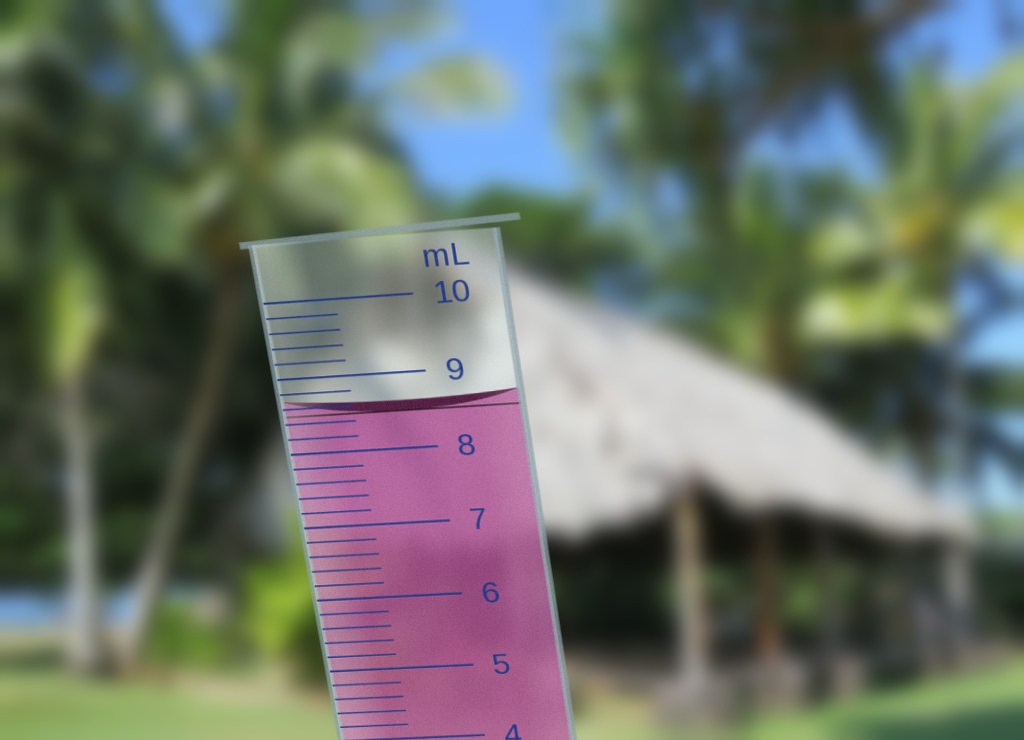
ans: 8.5; mL
